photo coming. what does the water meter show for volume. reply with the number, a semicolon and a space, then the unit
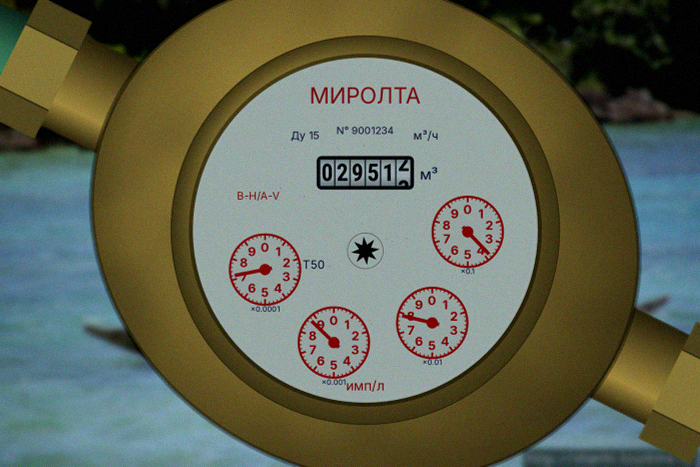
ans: 29512.3787; m³
